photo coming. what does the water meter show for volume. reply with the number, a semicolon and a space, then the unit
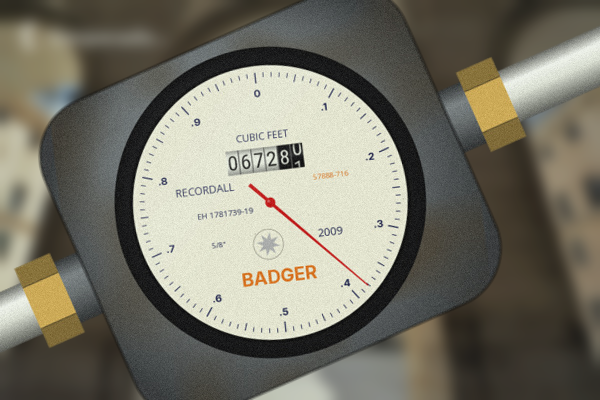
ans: 67280.38; ft³
